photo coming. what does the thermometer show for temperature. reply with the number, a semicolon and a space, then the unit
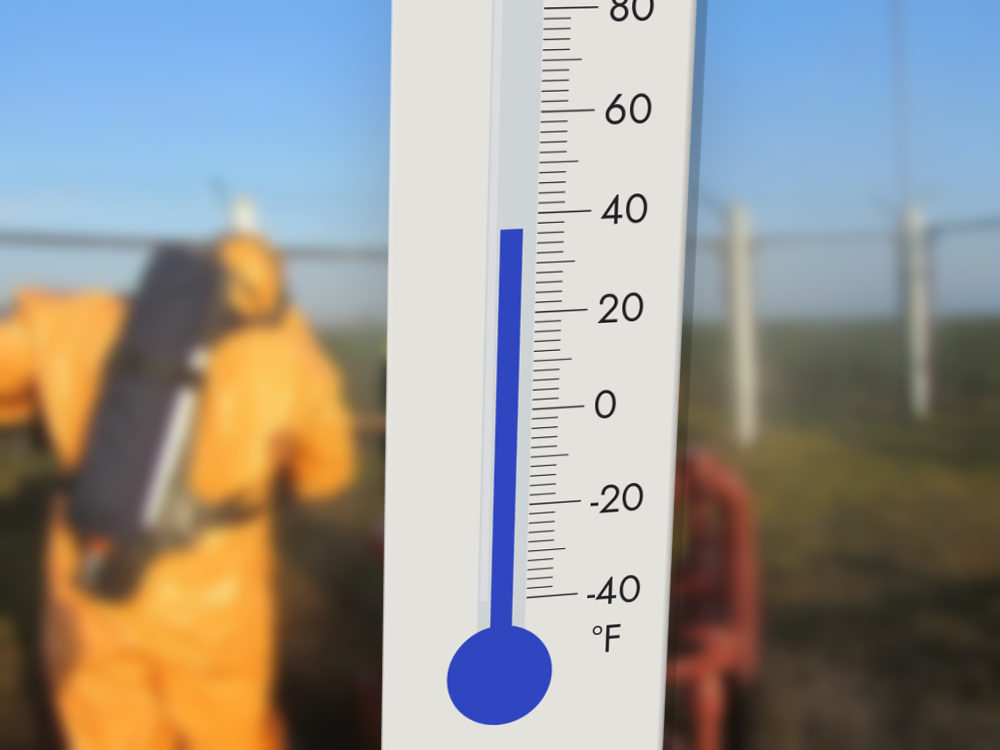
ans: 37; °F
